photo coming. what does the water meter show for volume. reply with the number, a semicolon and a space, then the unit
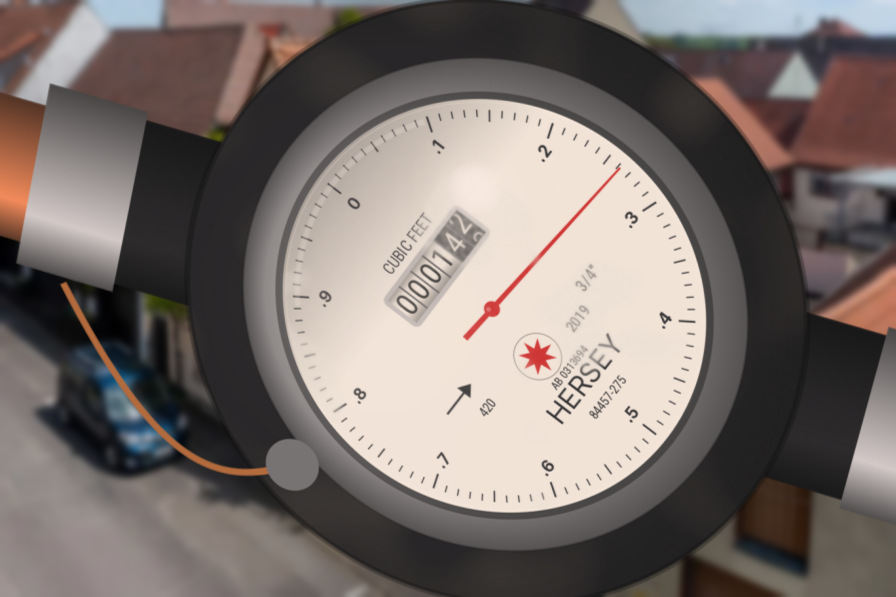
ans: 142.26; ft³
